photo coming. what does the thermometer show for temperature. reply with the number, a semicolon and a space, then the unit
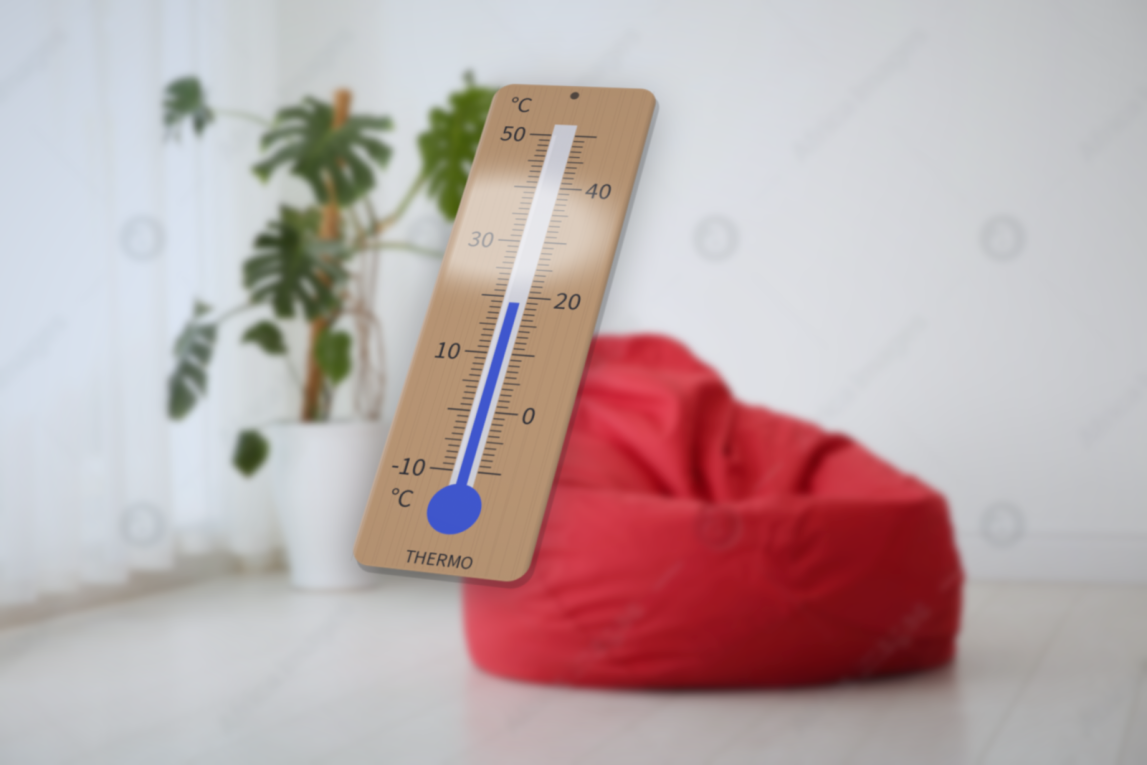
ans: 19; °C
